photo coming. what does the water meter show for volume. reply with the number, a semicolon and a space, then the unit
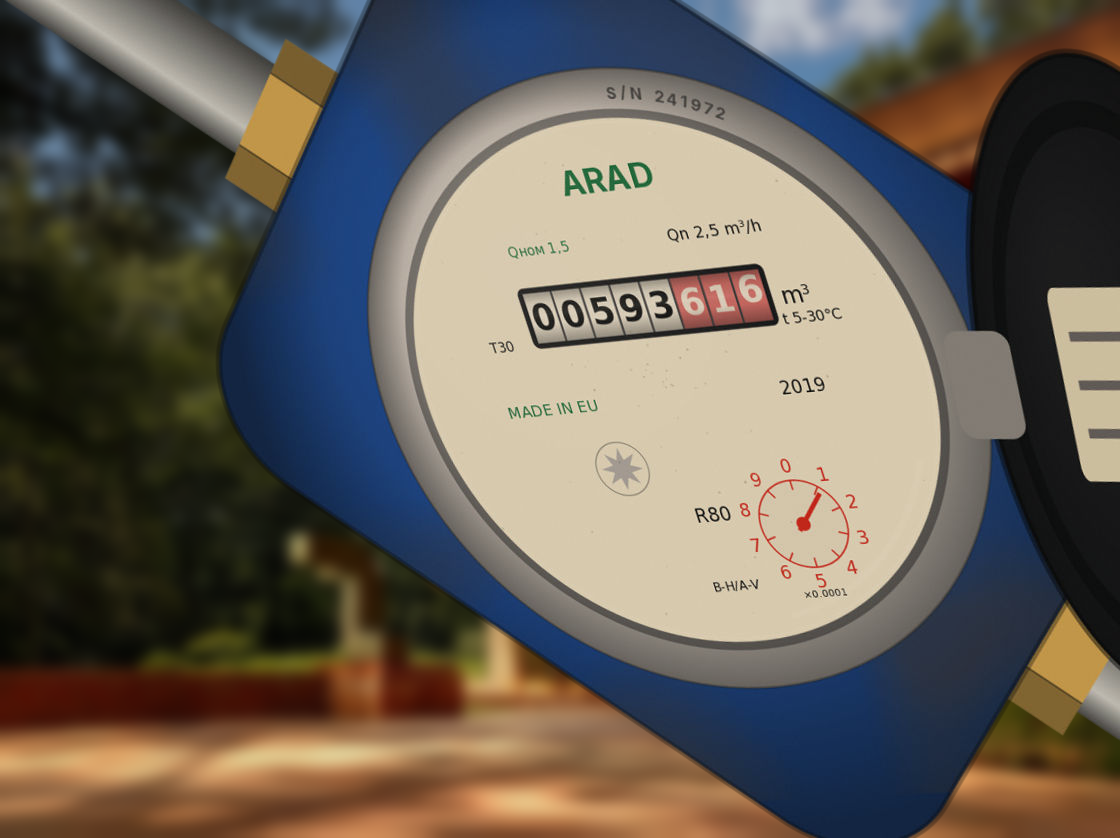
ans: 593.6161; m³
